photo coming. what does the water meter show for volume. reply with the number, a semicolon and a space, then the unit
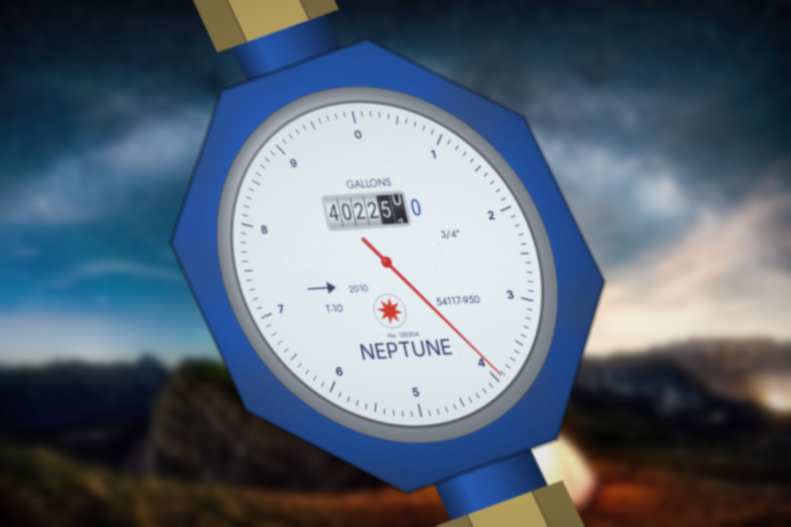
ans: 4022503.9; gal
